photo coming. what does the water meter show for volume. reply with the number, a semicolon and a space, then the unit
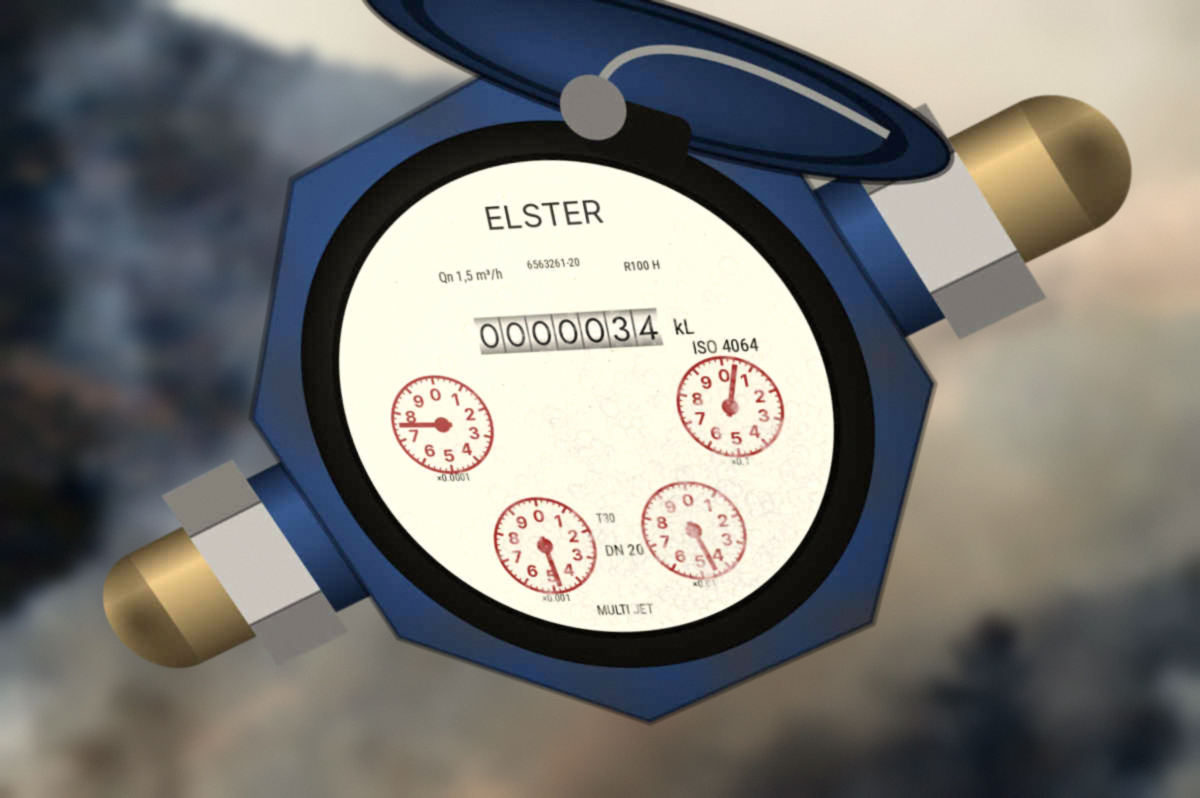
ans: 34.0447; kL
